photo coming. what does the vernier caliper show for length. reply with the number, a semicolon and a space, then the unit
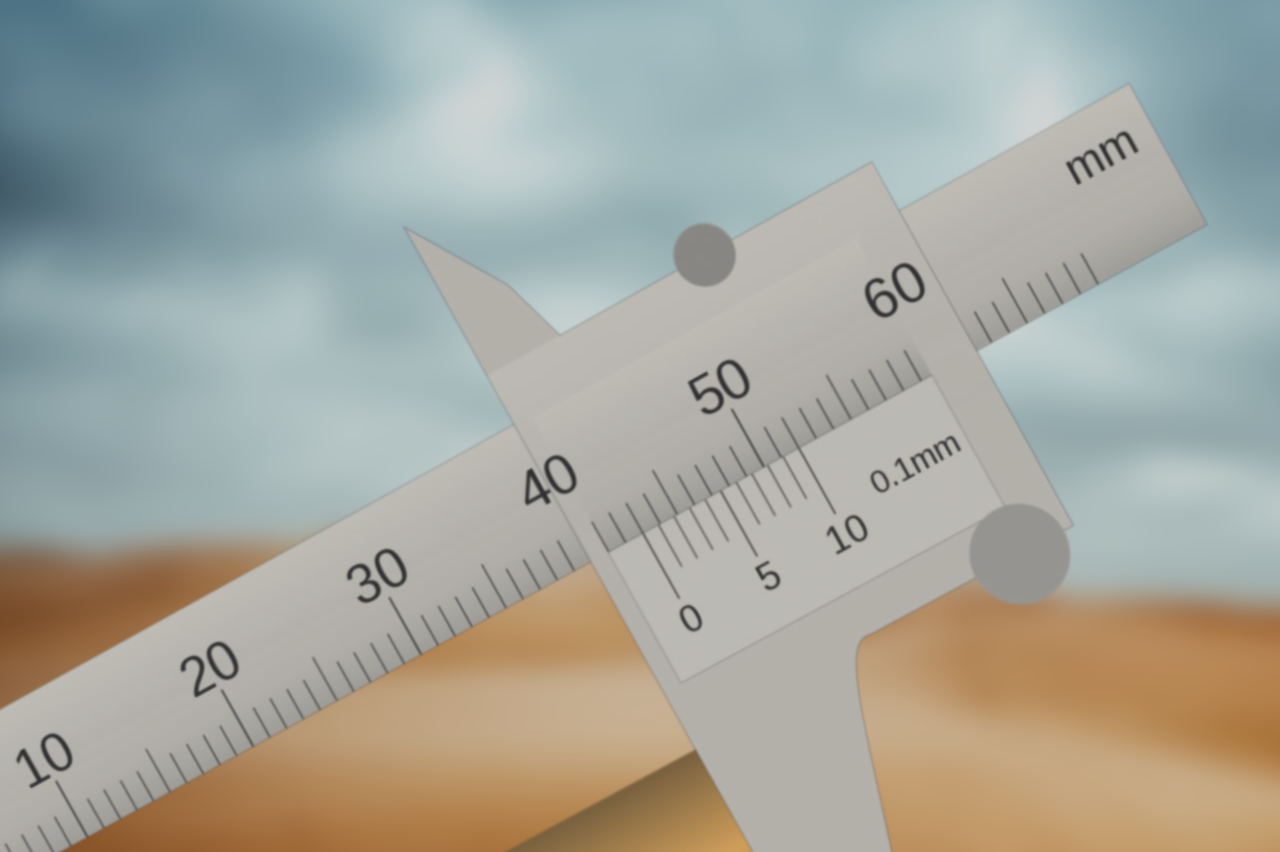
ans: 43.0; mm
